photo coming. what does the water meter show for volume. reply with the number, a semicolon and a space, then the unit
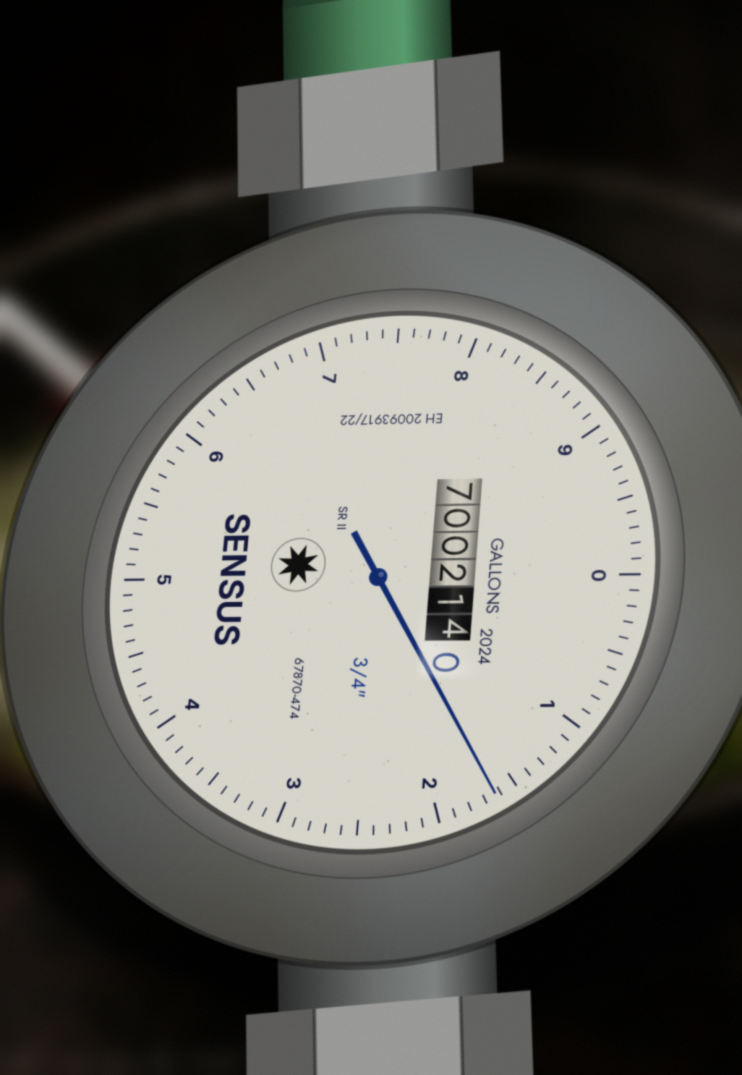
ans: 7002141.6; gal
